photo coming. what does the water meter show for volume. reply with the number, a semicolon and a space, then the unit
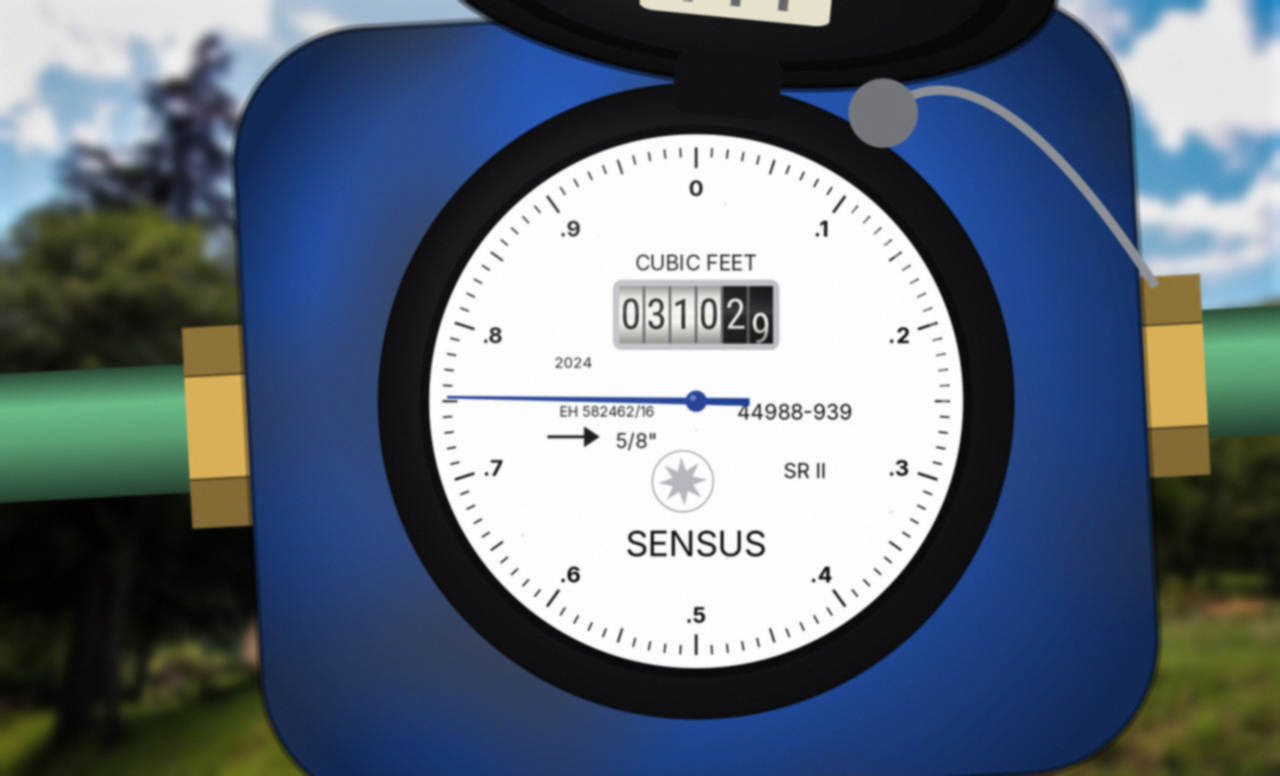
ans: 31028.75; ft³
